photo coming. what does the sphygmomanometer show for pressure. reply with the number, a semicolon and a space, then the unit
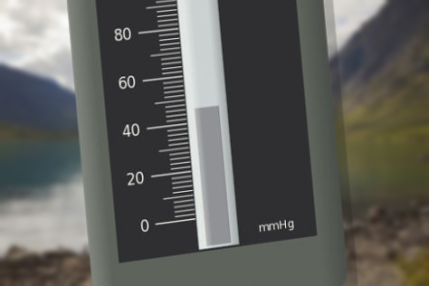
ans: 46; mmHg
